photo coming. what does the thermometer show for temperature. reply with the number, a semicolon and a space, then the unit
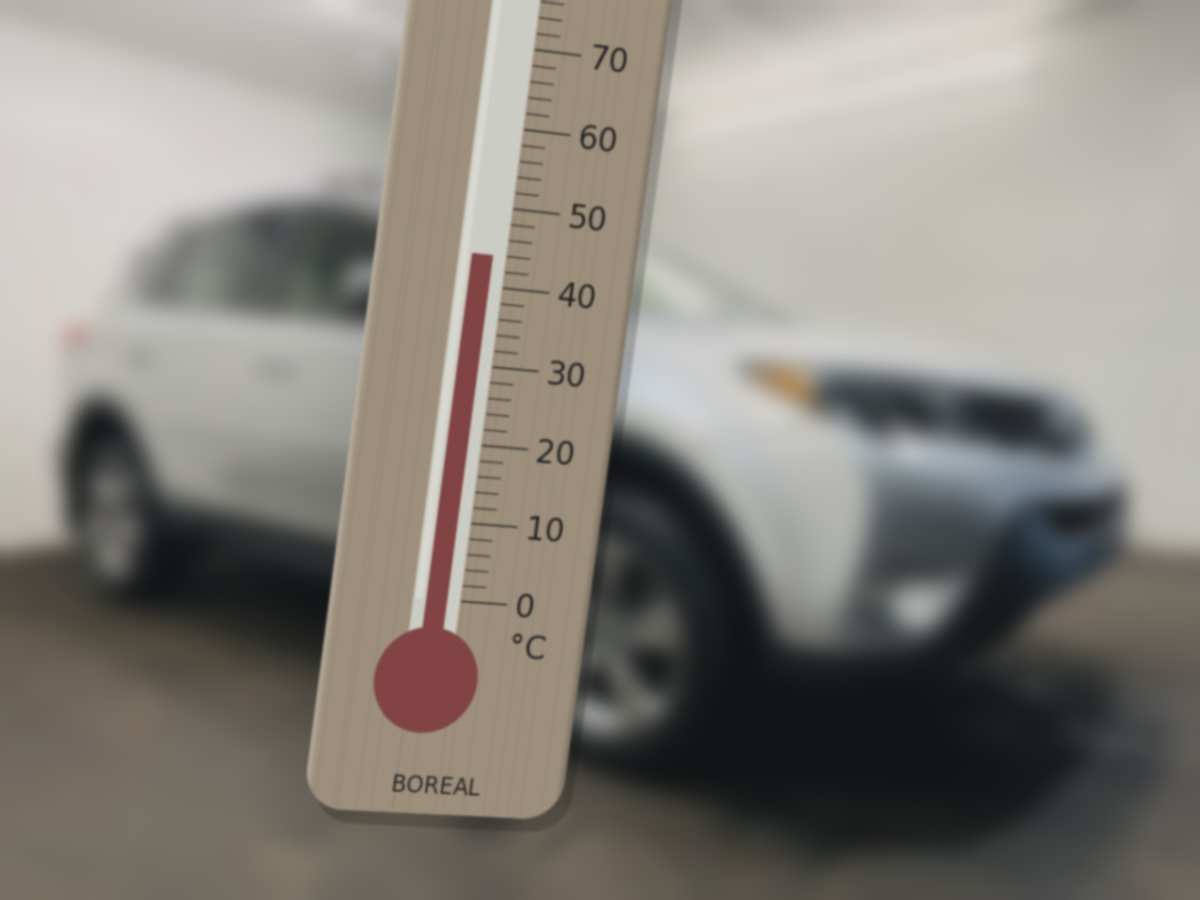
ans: 44; °C
